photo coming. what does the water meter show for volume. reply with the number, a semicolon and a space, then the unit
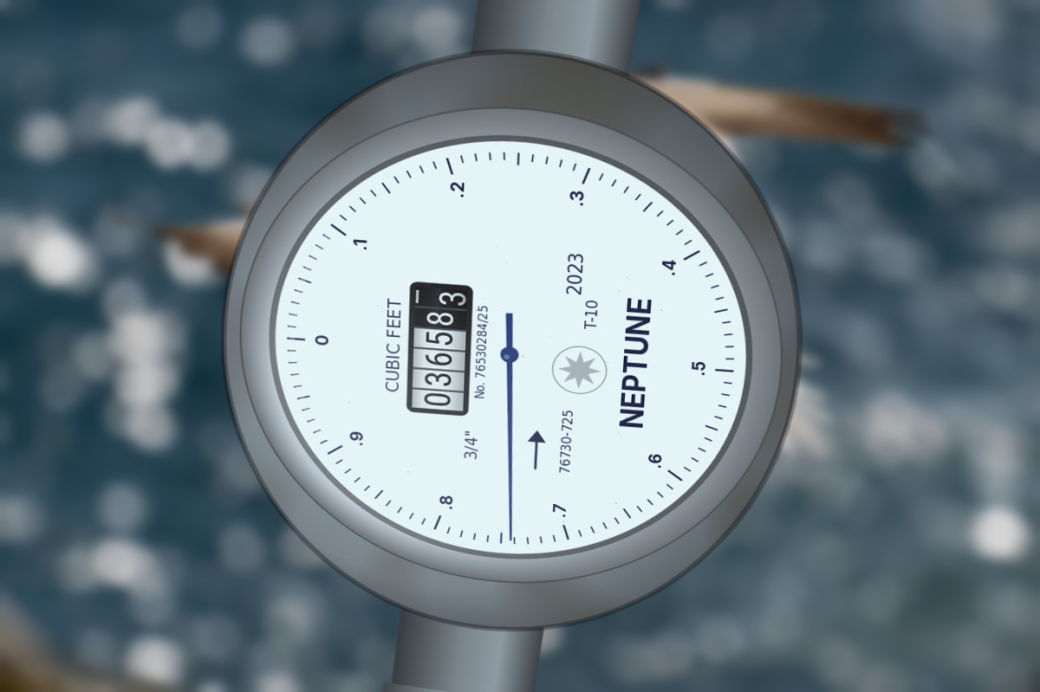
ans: 36582.74; ft³
